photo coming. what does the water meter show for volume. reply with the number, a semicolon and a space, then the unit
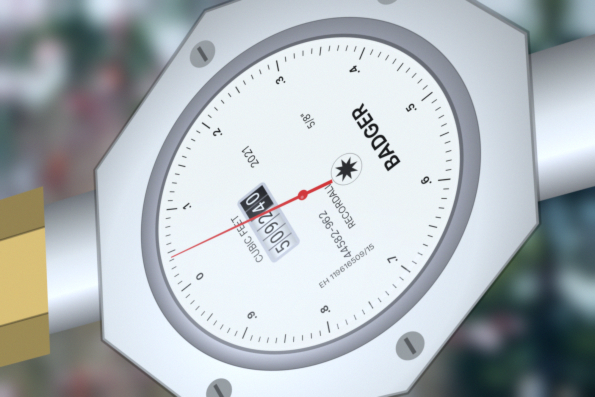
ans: 509240.04; ft³
